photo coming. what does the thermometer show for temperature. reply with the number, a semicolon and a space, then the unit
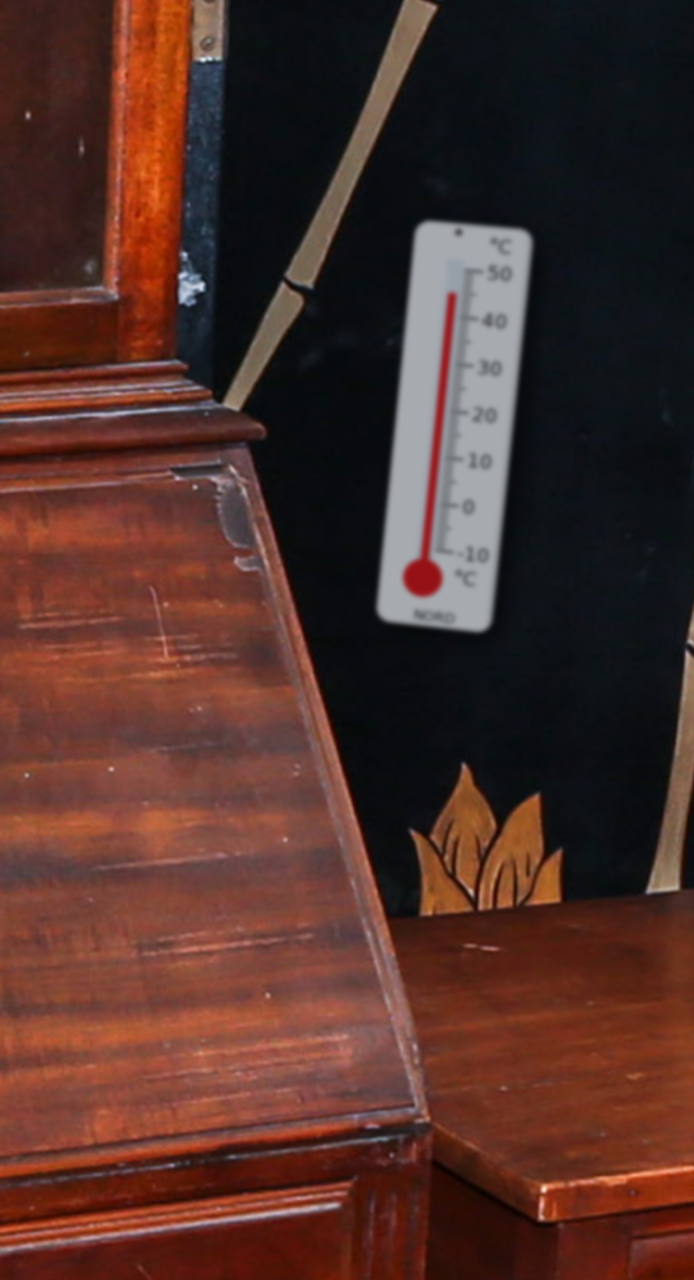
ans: 45; °C
